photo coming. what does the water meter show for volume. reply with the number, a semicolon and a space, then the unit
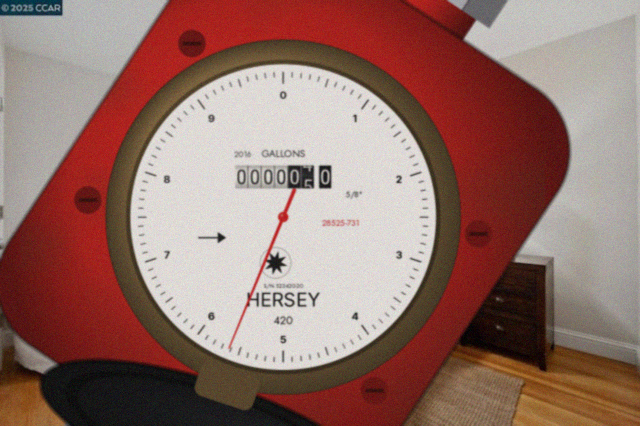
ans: 45.6; gal
